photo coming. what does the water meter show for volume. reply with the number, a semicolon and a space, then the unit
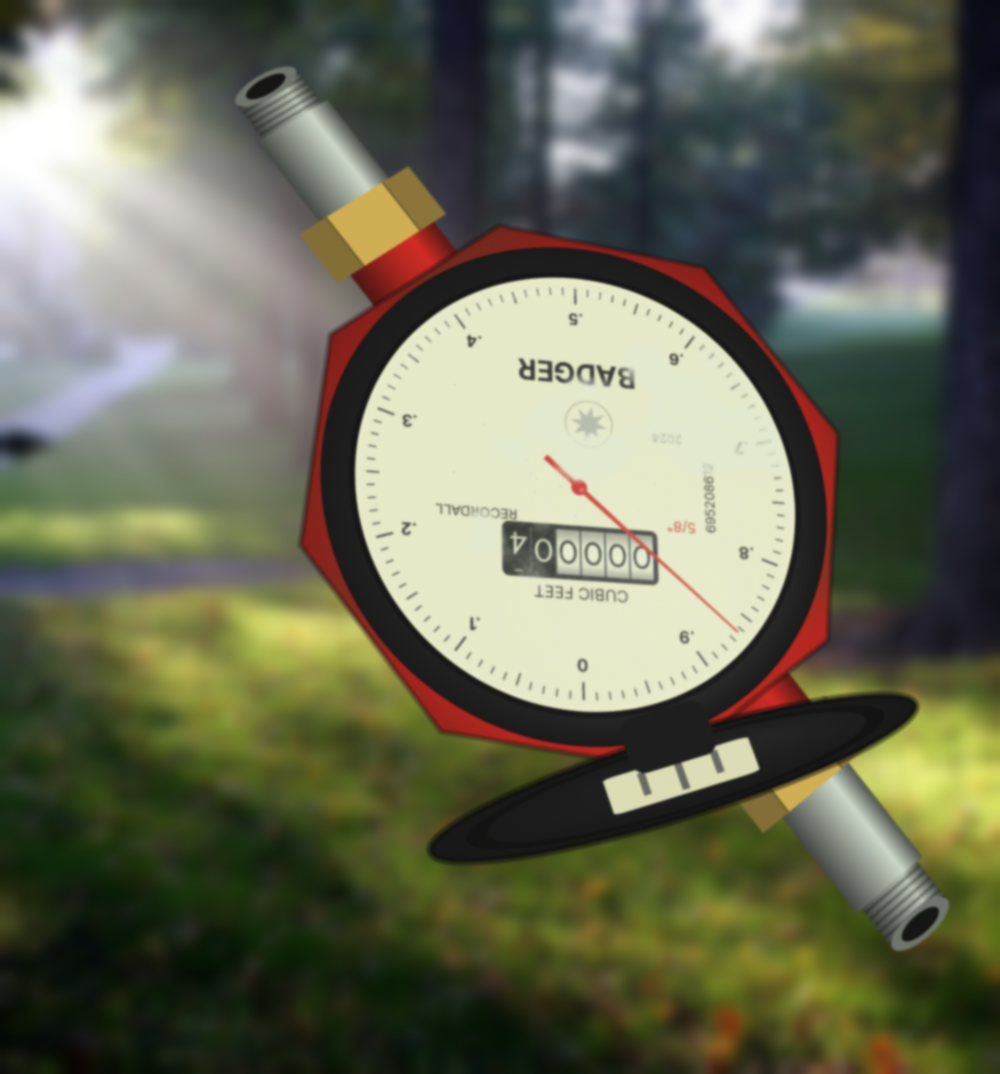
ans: 3.86; ft³
